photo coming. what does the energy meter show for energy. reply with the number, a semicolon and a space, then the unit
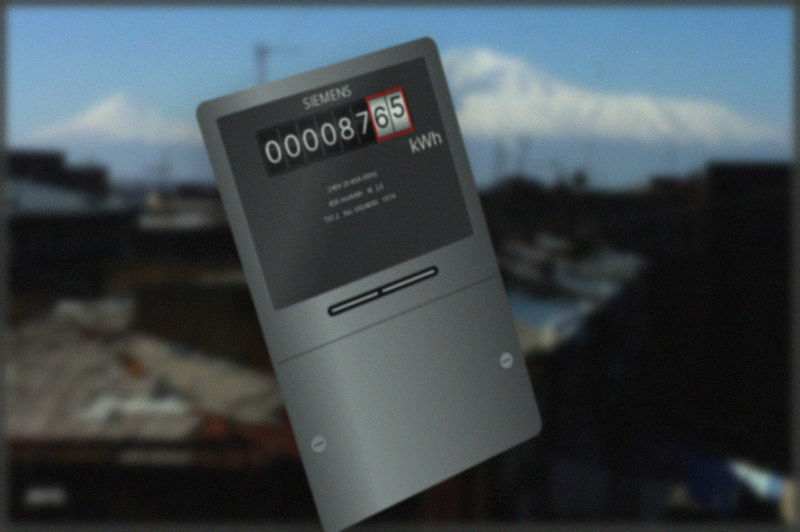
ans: 87.65; kWh
